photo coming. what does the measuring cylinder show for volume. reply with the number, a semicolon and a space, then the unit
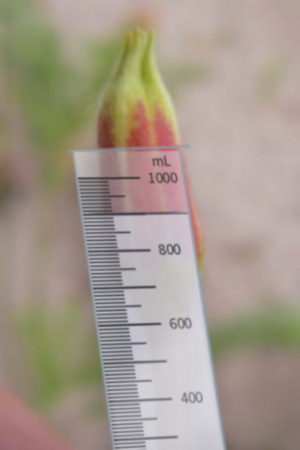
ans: 900; mL
